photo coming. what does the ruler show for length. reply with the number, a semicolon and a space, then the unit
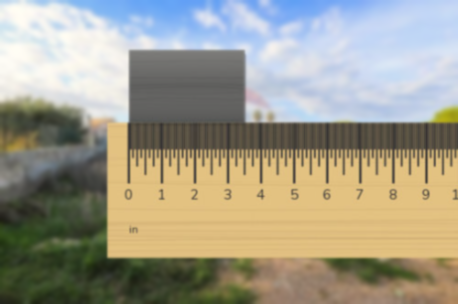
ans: 3.5; in
